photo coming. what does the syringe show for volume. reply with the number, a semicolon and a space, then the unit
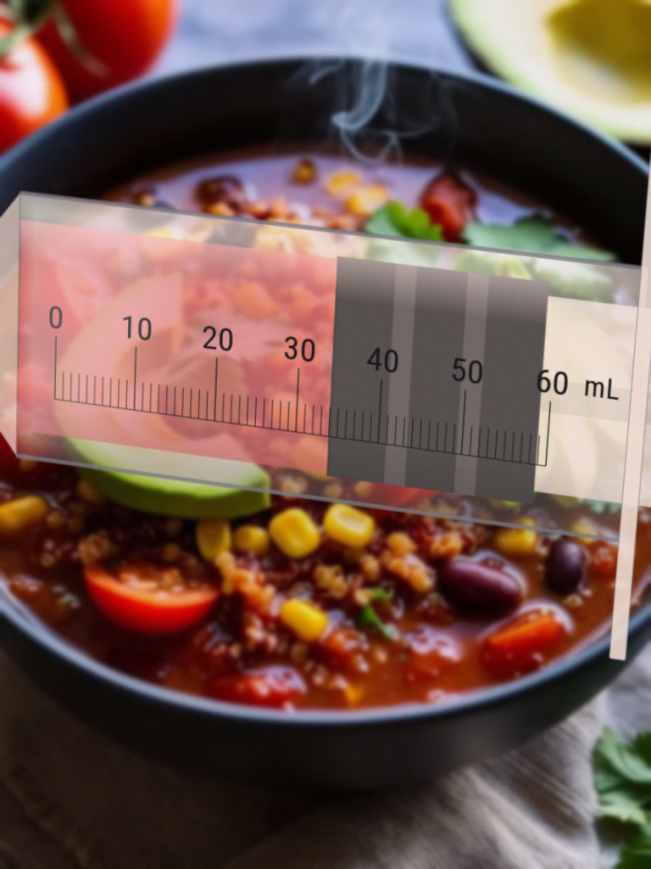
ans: 34; mL
